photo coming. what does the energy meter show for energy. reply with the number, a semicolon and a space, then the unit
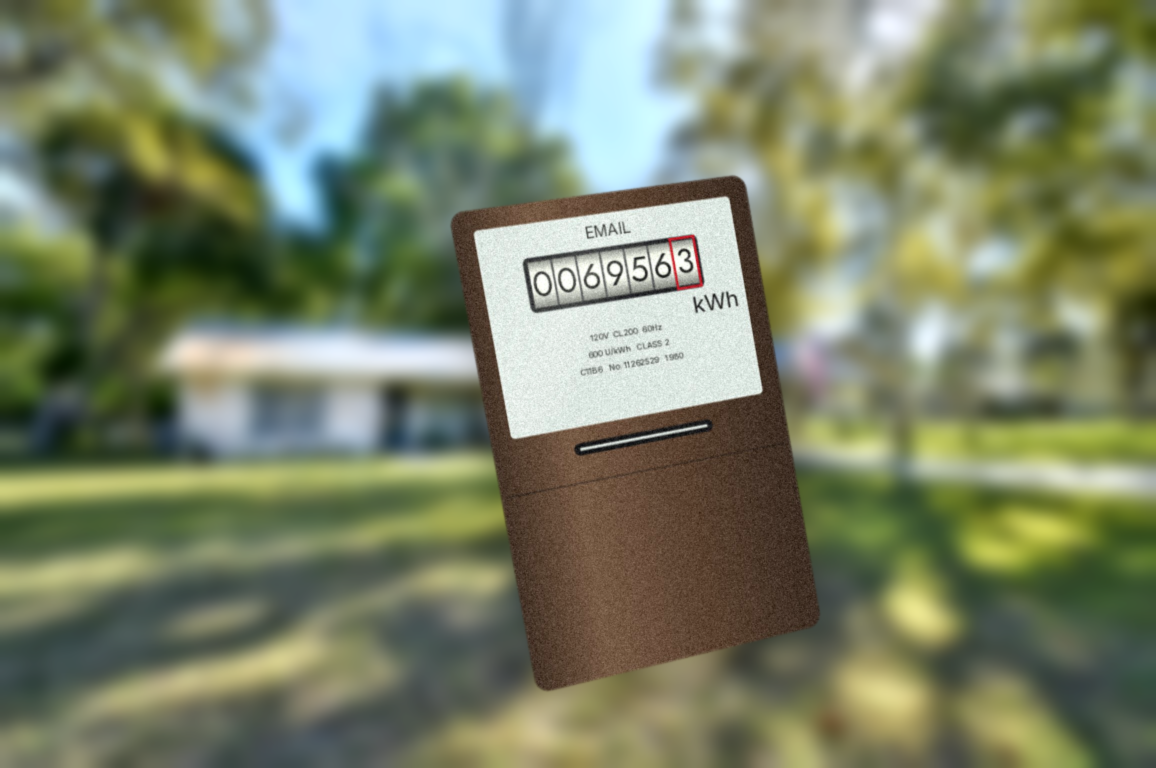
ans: 6956.3; kWh
